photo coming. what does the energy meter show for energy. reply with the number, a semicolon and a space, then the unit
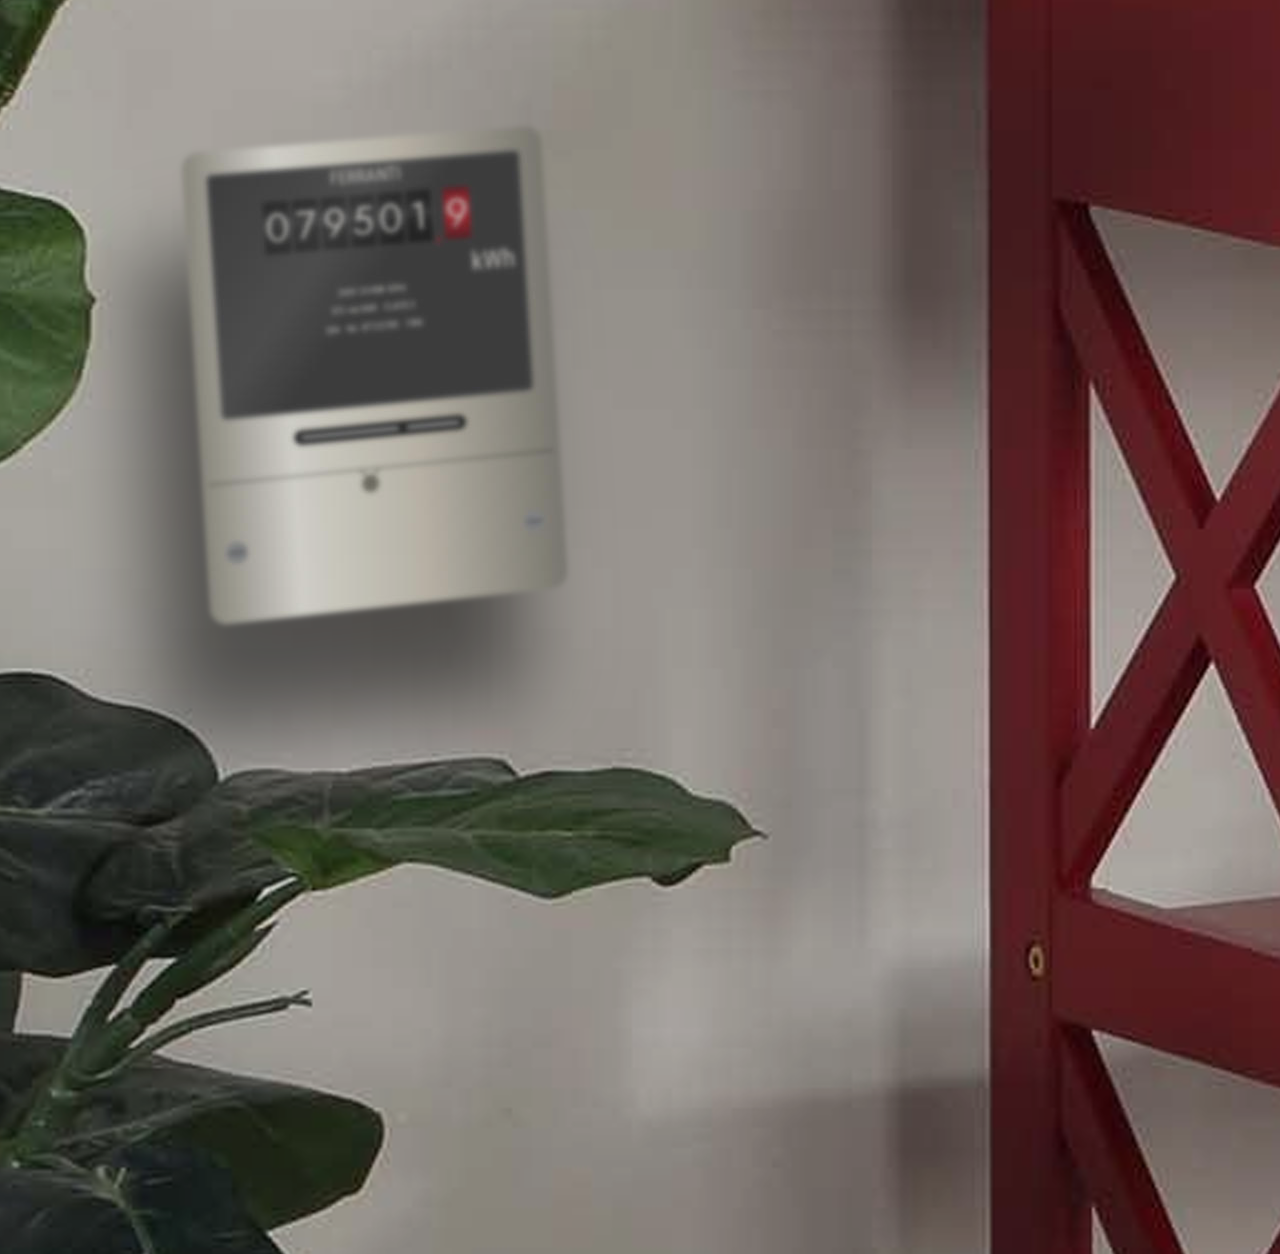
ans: 79501.9; kWh
